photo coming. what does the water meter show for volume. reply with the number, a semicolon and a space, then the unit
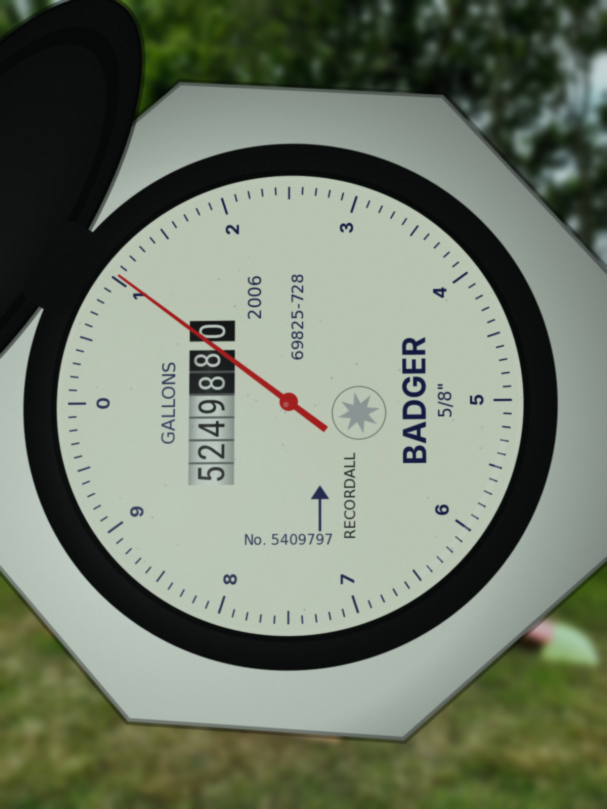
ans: 5249881.0; gal
